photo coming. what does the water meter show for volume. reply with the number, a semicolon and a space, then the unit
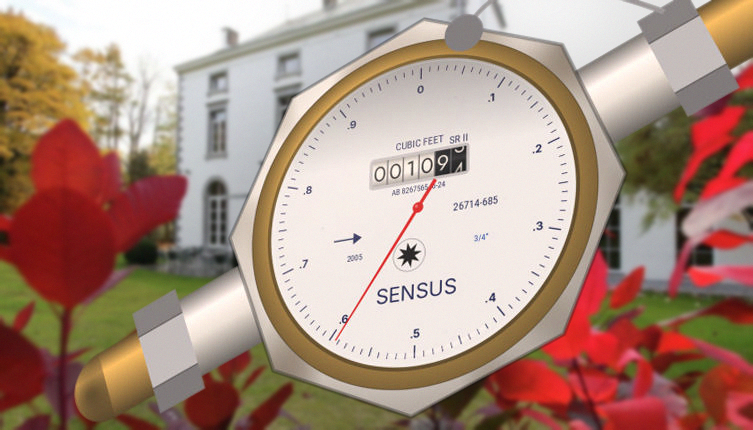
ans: 1093.59; ft³
